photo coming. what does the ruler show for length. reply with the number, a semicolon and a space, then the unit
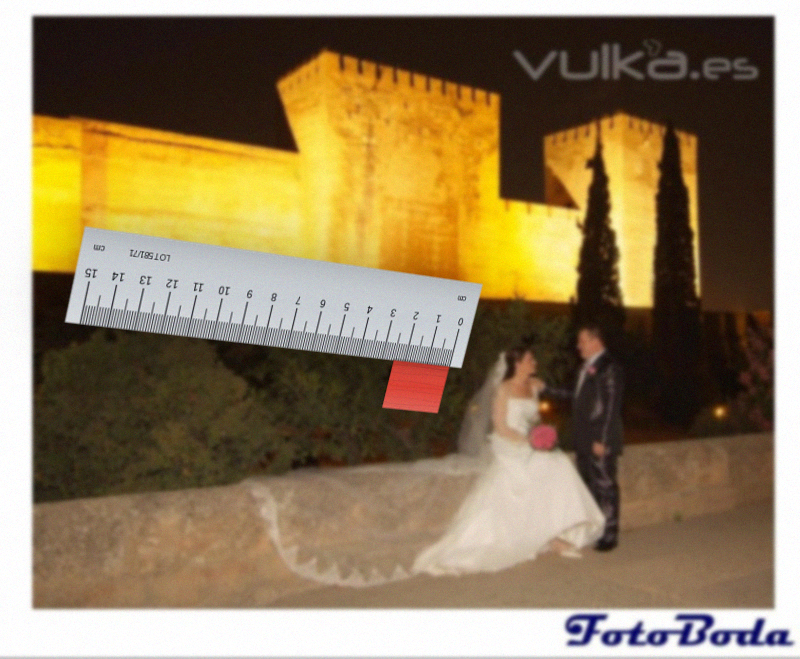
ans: 2.5; cm
